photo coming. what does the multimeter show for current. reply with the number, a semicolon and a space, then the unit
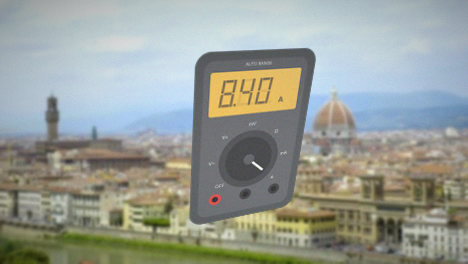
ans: 8.40; A
